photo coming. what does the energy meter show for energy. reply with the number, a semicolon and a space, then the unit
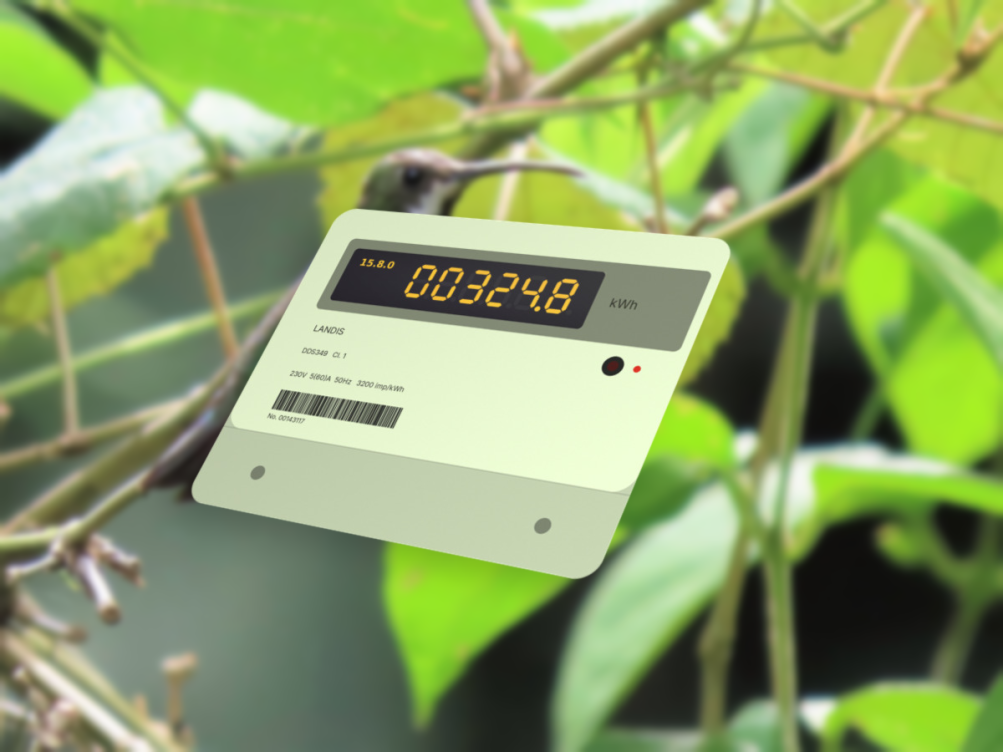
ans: 324.8; kWh
